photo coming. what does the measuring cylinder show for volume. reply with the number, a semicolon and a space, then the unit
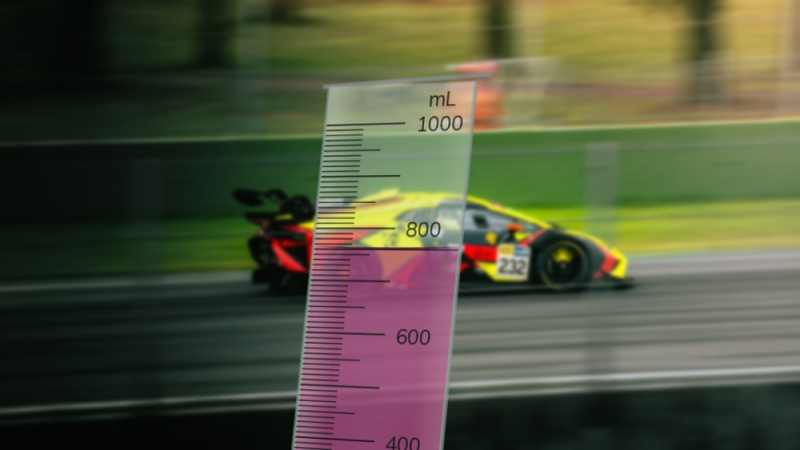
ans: 760; mL
